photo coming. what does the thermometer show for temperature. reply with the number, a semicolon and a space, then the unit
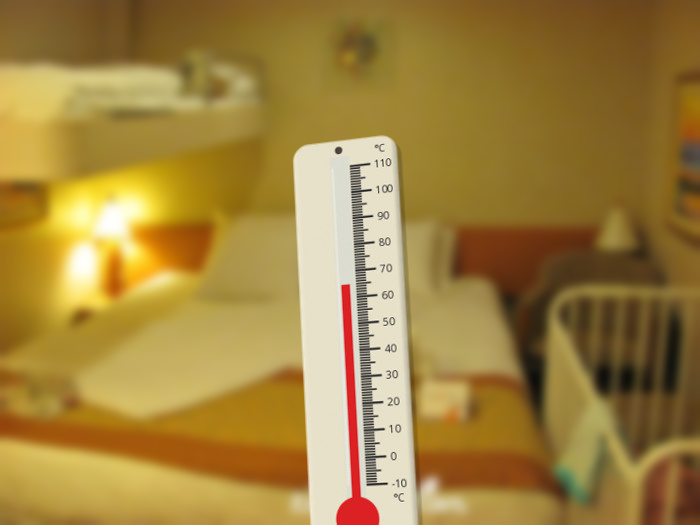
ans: 65; °C
